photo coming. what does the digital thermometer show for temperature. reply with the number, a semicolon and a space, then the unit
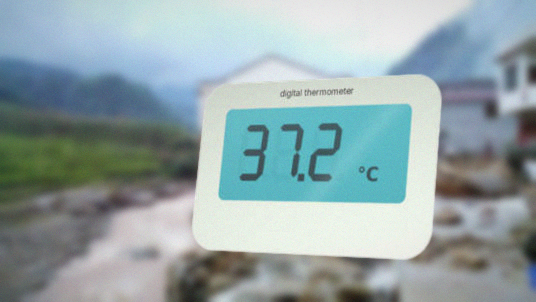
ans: 37.2; °C
